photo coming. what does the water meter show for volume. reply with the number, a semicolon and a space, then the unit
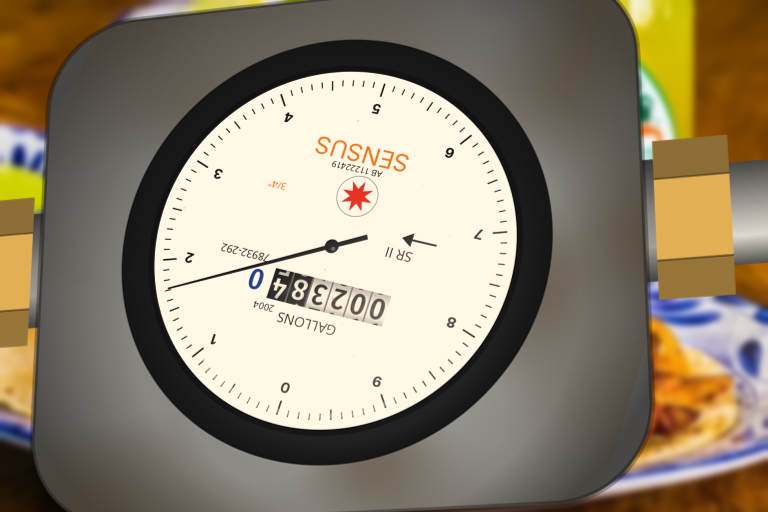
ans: 23841.7; gal
